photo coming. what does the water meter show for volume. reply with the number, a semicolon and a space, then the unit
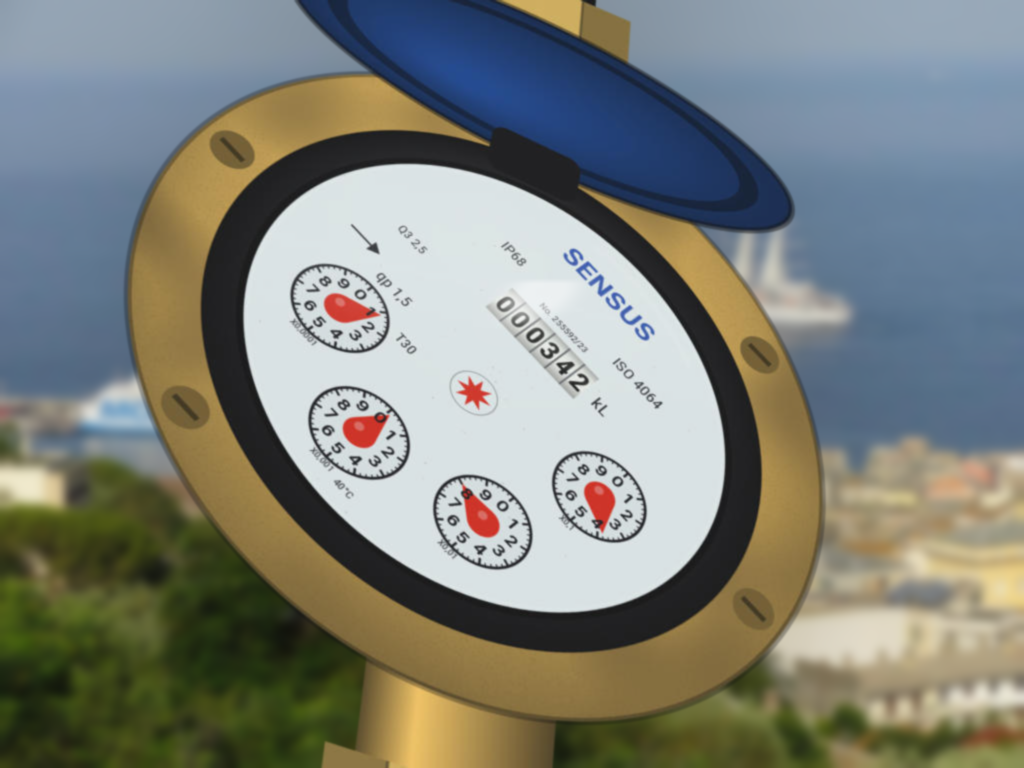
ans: 342.3801; kL
